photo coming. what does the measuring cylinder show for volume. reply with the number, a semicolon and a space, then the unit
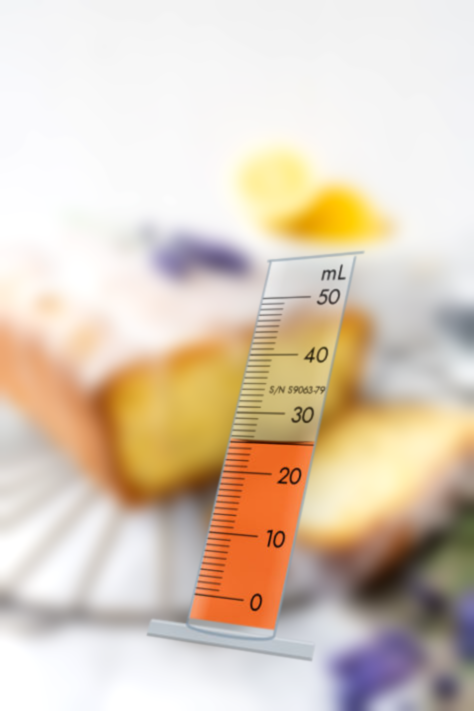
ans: 25; mL
